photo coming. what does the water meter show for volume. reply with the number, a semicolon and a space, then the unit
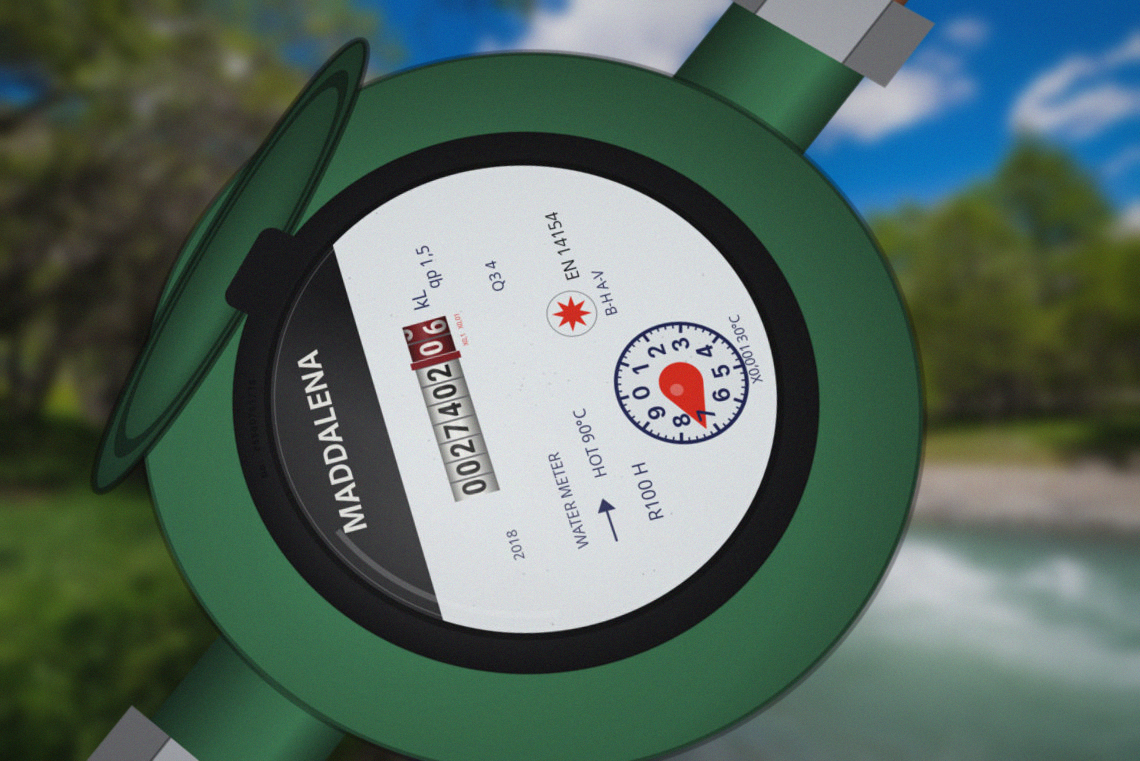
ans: 27402.057; kL
